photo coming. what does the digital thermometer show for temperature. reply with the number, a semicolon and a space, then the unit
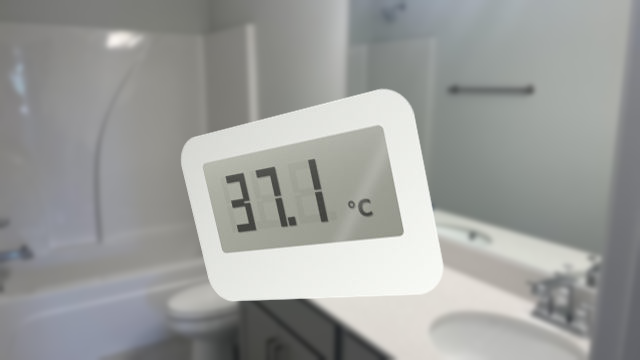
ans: 37.1; °C
